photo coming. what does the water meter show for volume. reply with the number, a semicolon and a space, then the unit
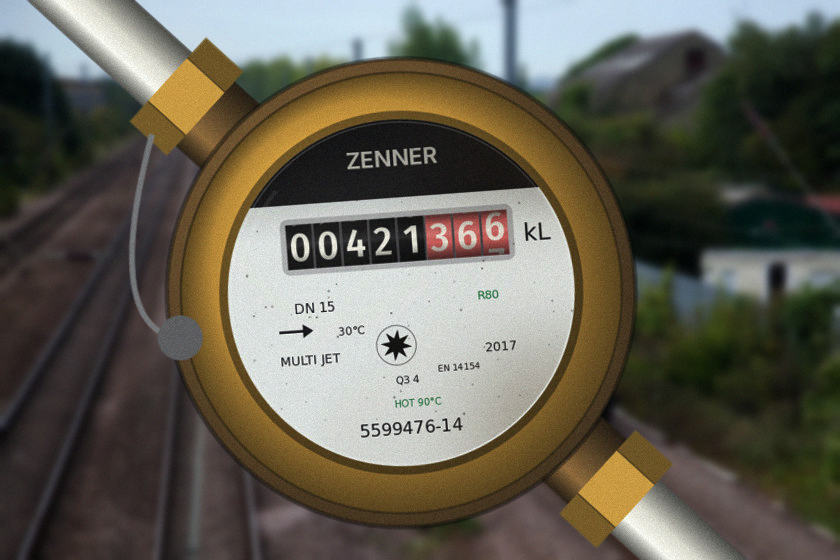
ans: 421.366; kL
